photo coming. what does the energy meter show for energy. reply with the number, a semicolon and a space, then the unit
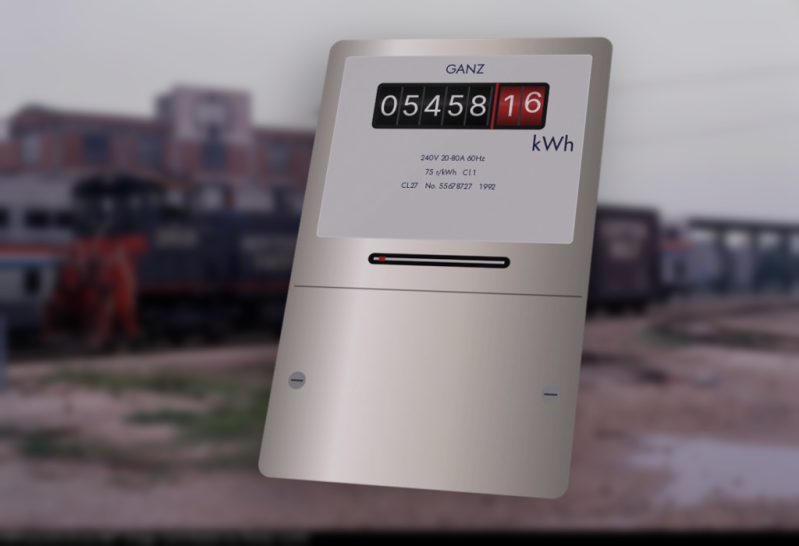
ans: 5458.16; kWh
